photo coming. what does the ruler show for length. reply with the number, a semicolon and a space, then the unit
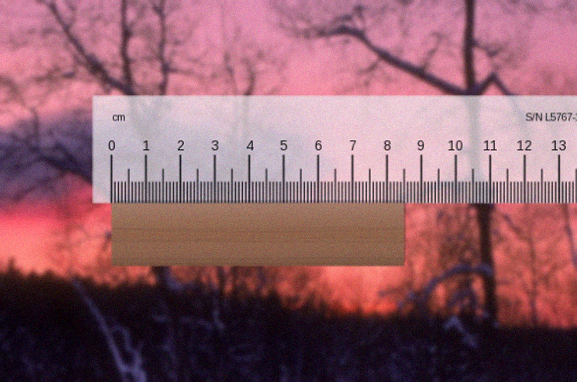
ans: 8.5; cm
